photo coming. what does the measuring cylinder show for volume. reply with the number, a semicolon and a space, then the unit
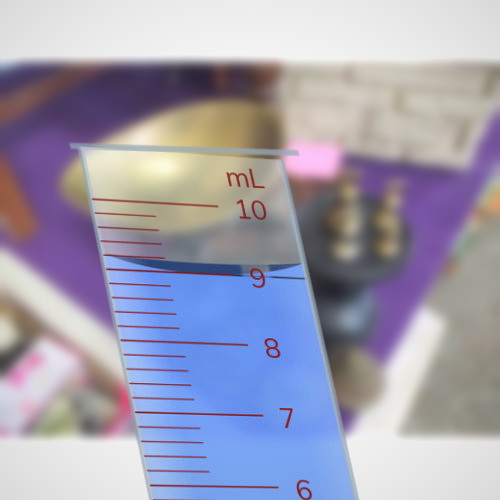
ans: 9; mL
